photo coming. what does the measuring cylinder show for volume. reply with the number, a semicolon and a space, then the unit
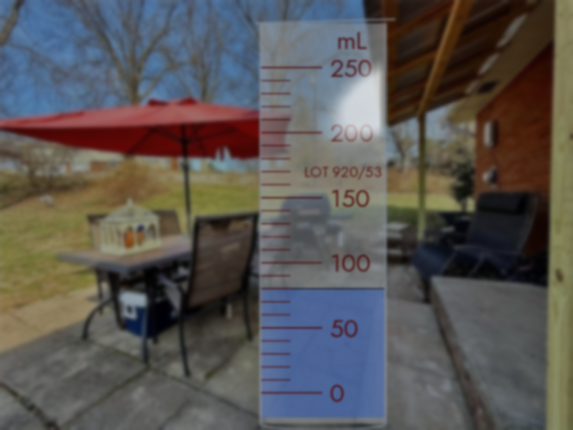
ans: 80; mL
